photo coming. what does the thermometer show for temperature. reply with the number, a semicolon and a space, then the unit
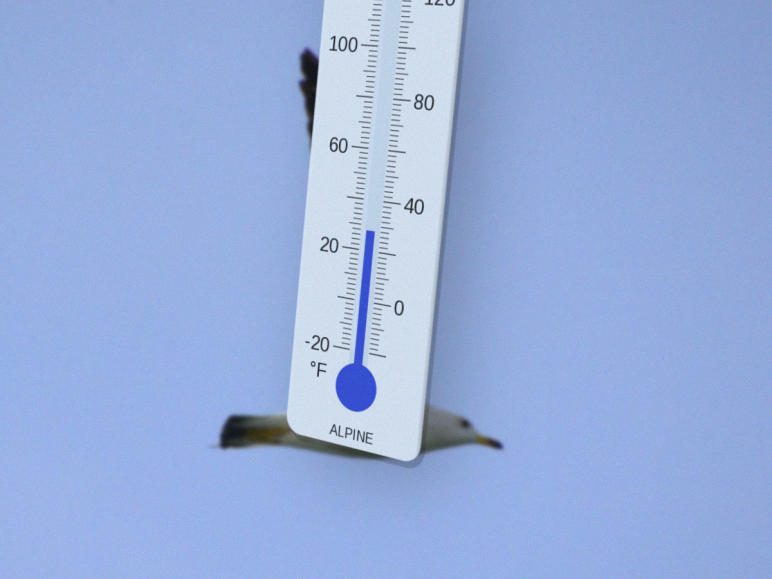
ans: 28; °F
